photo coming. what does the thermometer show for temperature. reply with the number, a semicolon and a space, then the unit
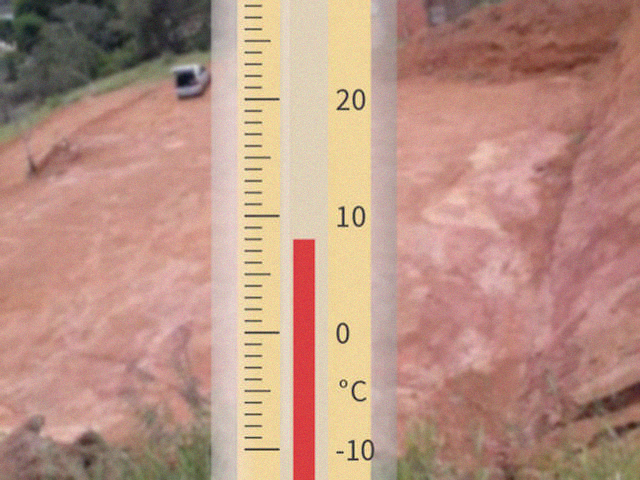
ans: 8; °C
